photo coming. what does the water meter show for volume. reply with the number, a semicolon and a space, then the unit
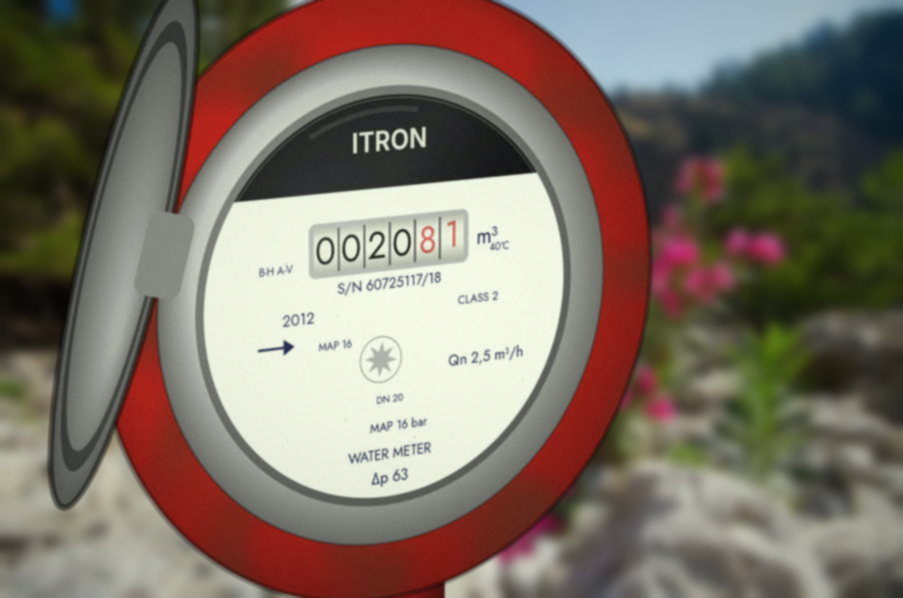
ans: 20.81; m³
